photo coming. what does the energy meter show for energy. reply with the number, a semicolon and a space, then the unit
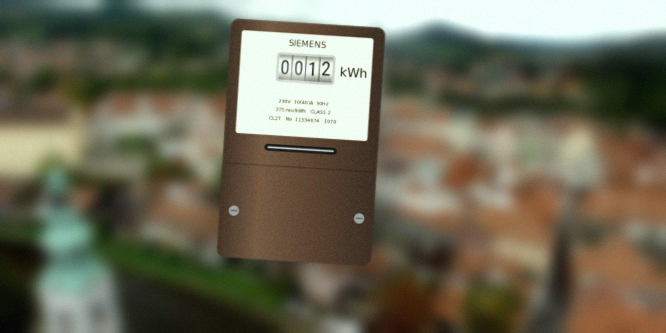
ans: 12; kWh
